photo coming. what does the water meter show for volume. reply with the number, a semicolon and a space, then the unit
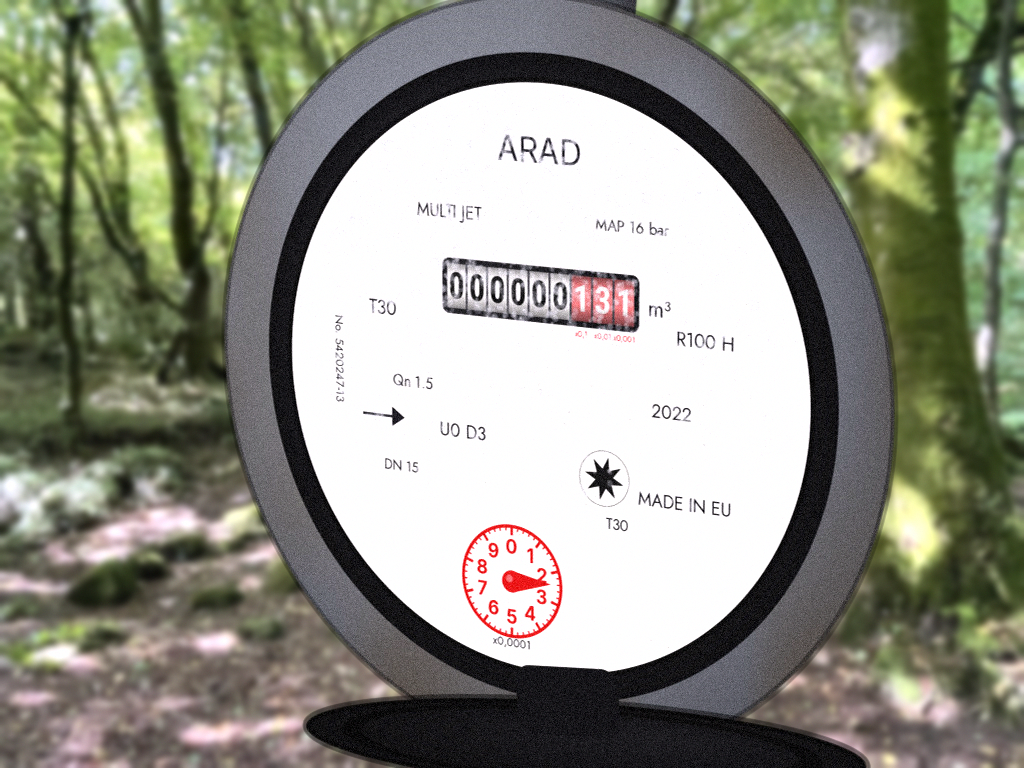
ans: 0.1312; m³
